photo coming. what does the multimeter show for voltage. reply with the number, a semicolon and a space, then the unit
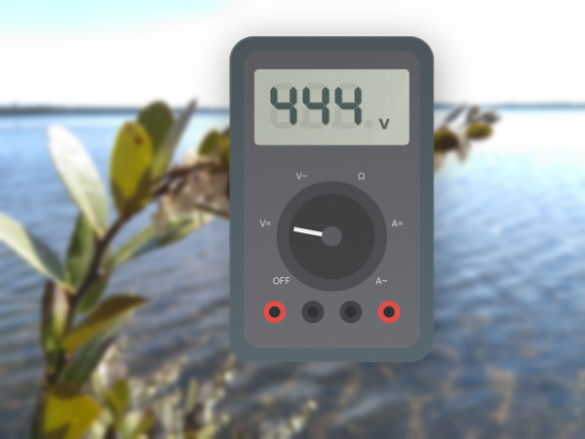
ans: 444; V
